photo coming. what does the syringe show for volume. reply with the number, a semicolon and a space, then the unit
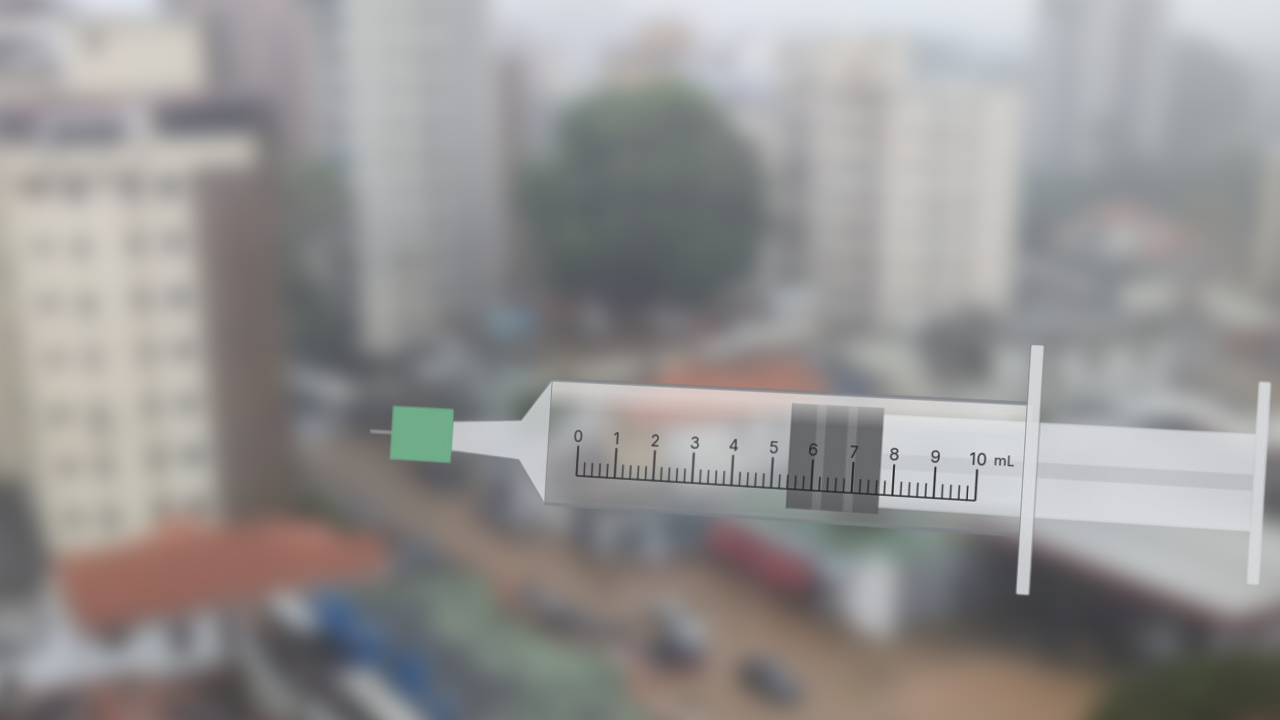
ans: 5.4; mL
